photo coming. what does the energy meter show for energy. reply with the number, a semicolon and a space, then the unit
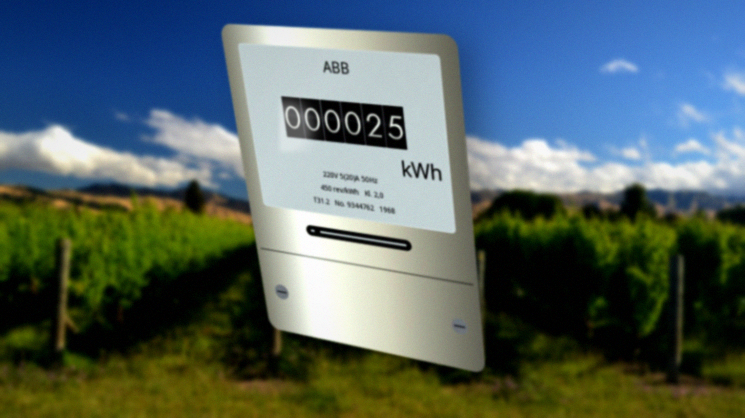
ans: 25; kWh
